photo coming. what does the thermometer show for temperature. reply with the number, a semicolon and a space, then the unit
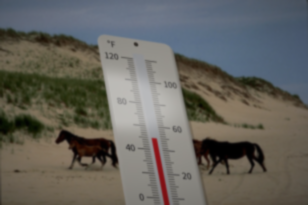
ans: 50; °F
